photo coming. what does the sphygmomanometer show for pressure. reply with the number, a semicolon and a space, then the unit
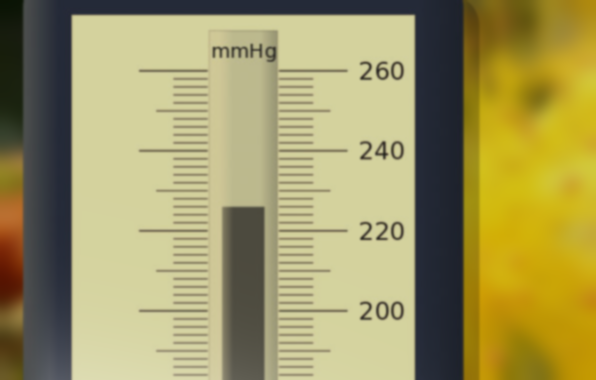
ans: 226; mmHg
